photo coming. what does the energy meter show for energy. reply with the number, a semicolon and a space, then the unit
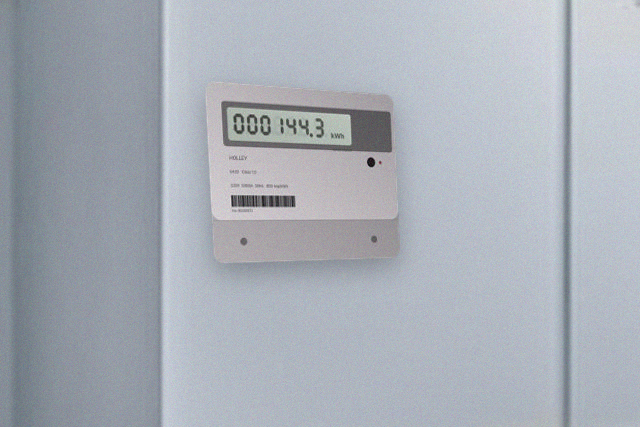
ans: 144.3; kWh
